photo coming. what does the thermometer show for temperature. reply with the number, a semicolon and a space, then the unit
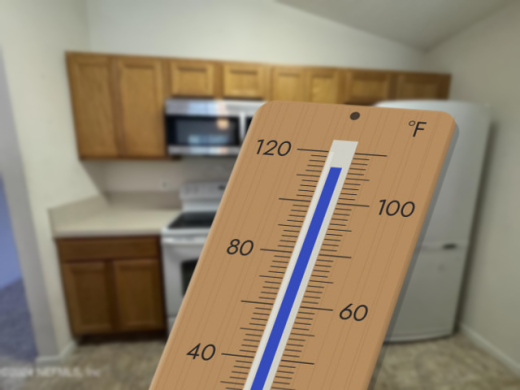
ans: 114; °F
